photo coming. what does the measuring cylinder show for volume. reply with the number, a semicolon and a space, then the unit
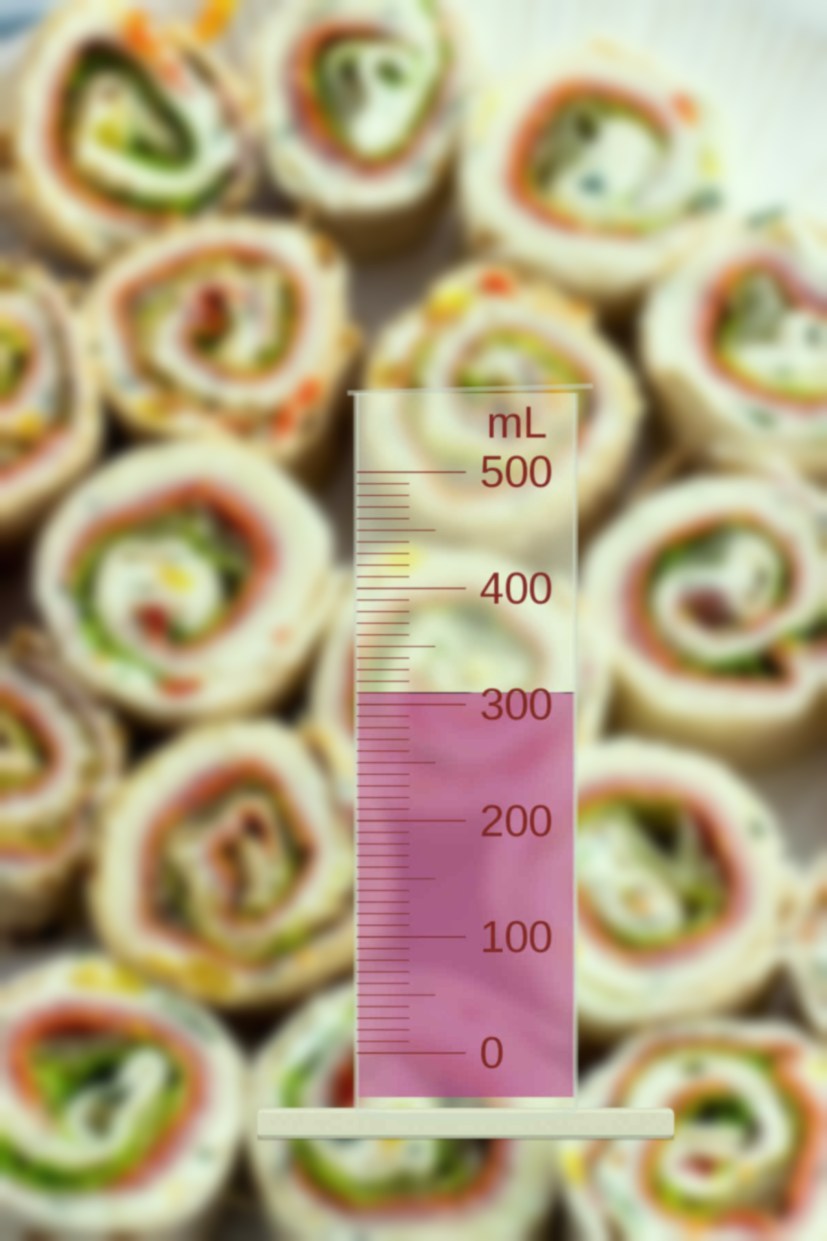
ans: 310; mL
